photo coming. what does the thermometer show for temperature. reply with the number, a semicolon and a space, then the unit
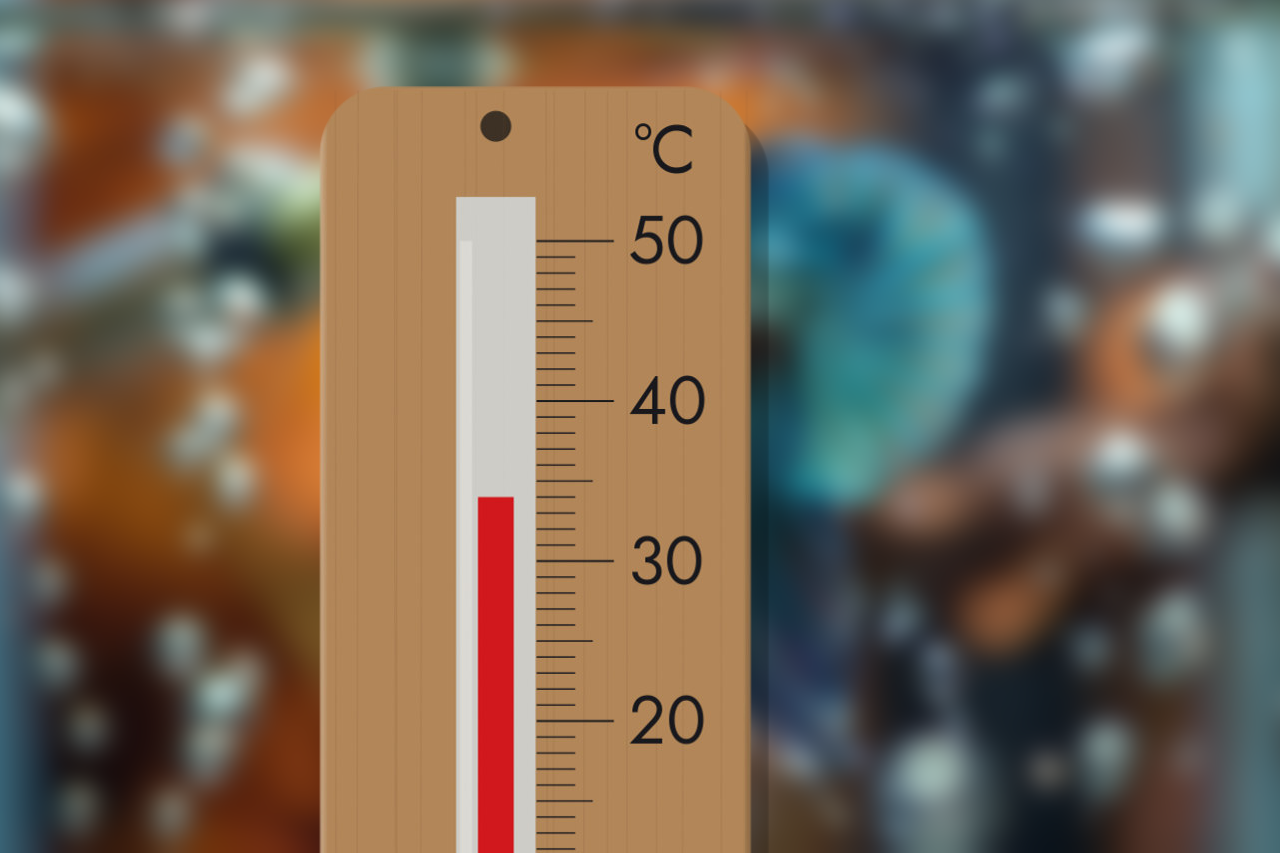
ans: 34; °C
